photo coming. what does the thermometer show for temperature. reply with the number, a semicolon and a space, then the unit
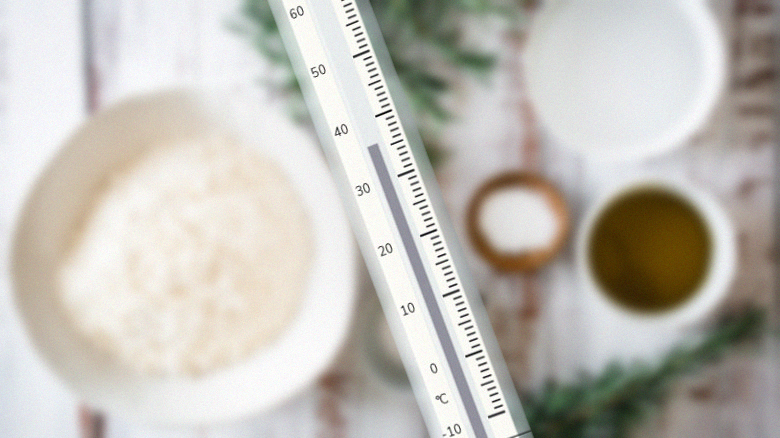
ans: 36; °C
